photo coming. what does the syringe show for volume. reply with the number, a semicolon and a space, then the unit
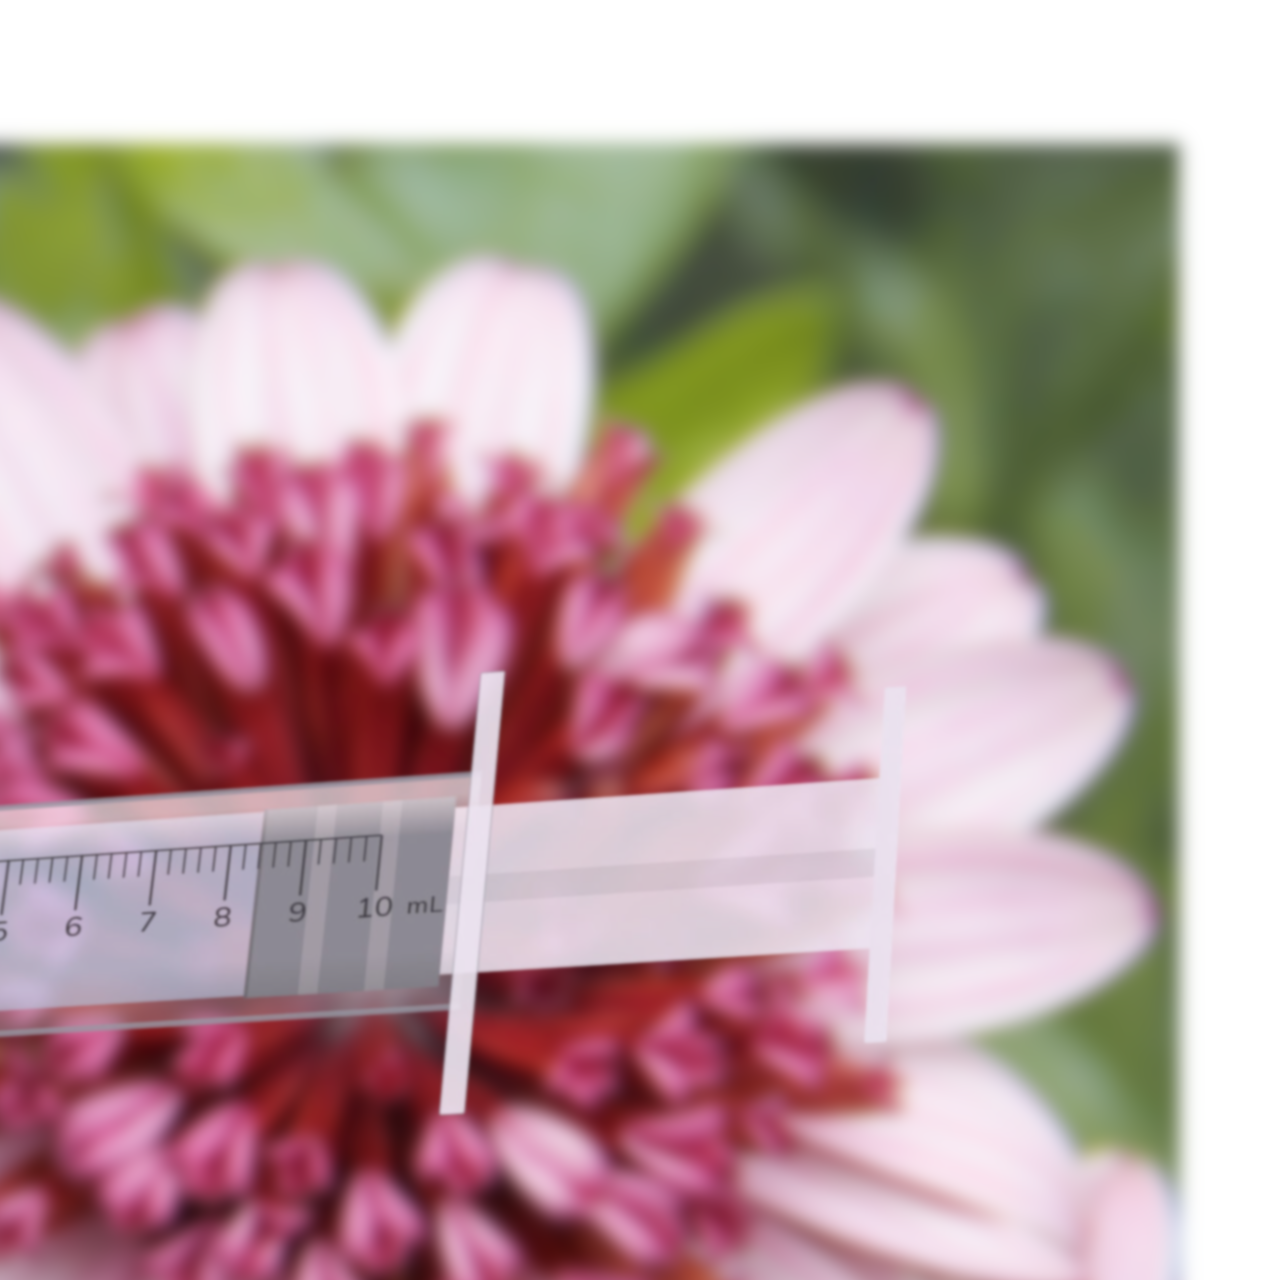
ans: 8.4; mL
